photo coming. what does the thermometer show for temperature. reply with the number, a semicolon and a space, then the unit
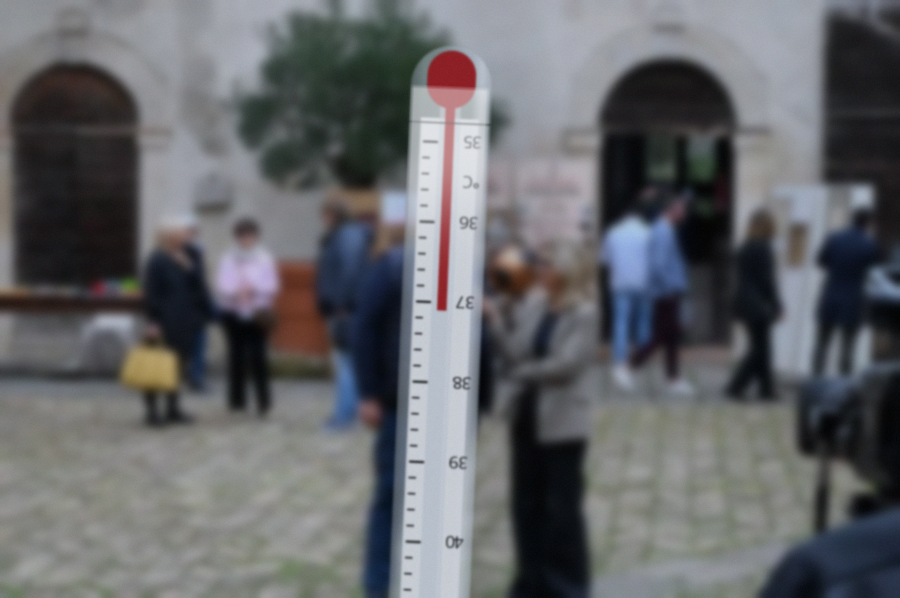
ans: 37.1; °C
